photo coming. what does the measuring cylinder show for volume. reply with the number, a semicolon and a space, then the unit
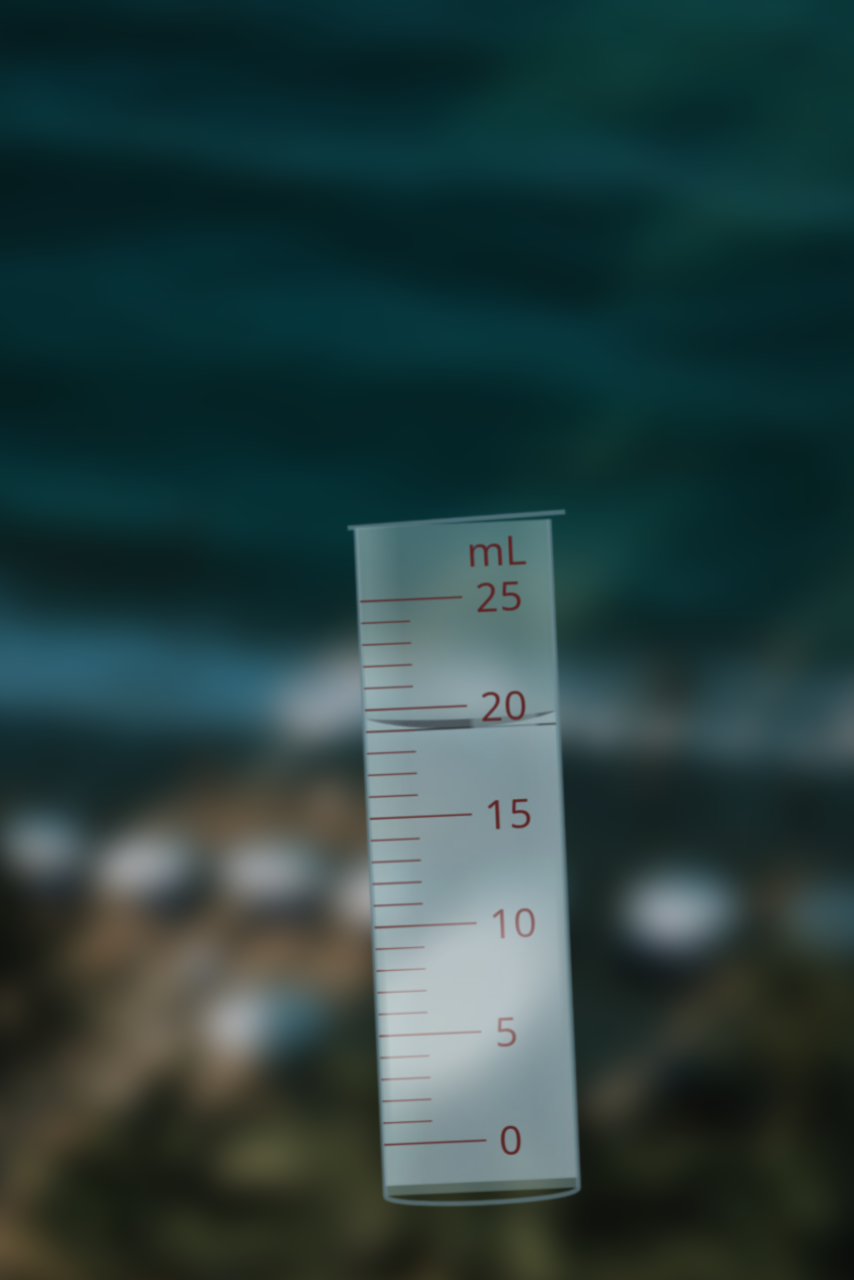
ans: 19; mL
